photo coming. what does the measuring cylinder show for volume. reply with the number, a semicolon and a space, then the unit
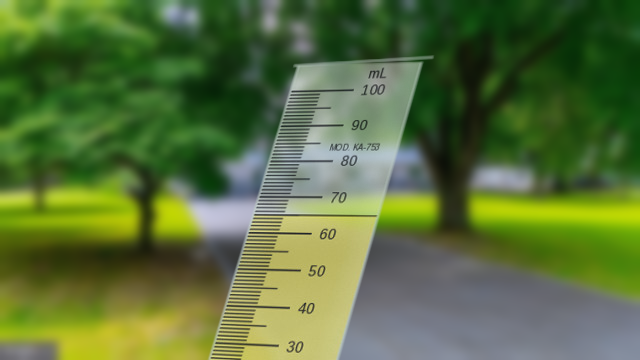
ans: 65; mL
